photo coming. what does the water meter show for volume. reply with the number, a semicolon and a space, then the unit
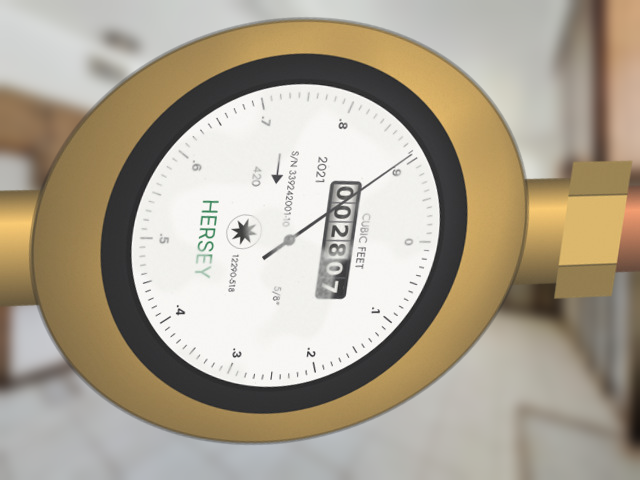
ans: 2806.89; ft³
